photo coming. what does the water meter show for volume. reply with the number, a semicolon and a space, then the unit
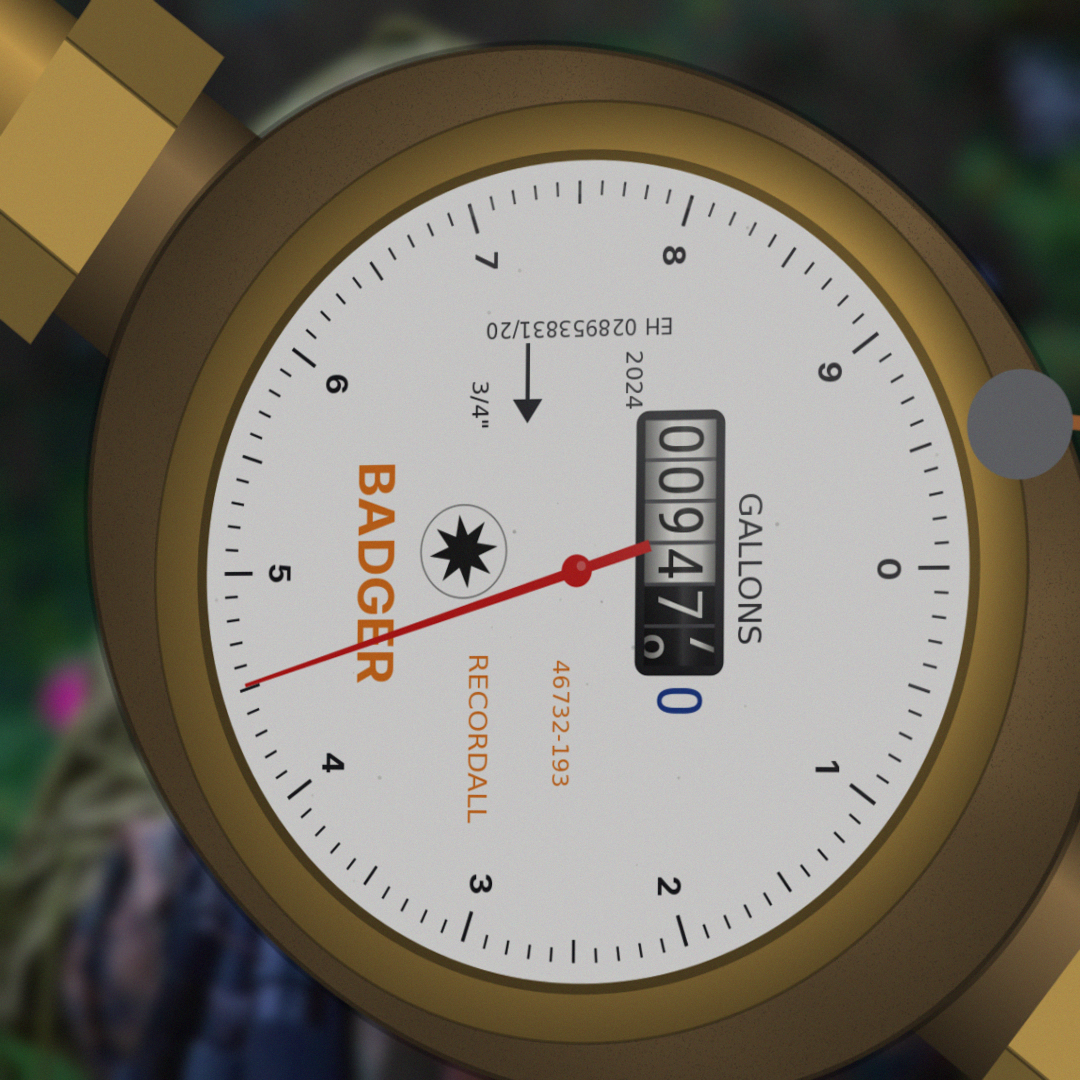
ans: 94774.5; gal
